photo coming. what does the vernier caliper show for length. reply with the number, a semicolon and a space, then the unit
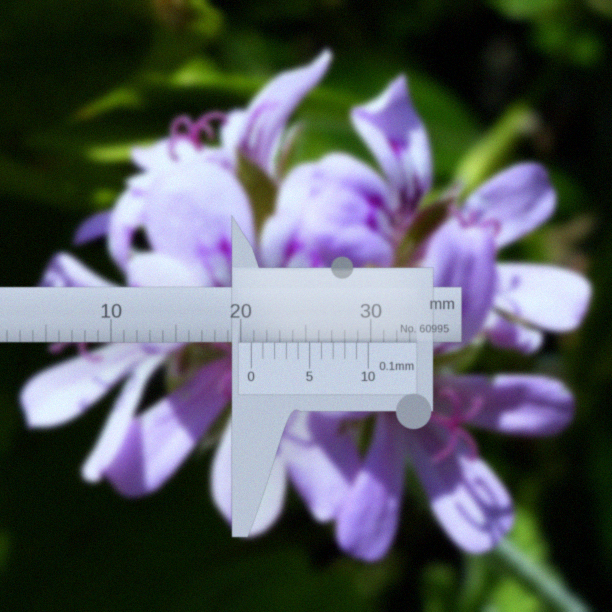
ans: 20.8; mm
